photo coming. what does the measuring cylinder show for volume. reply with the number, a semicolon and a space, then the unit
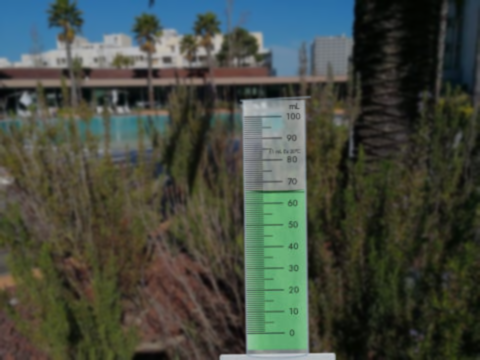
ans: 65; mL
